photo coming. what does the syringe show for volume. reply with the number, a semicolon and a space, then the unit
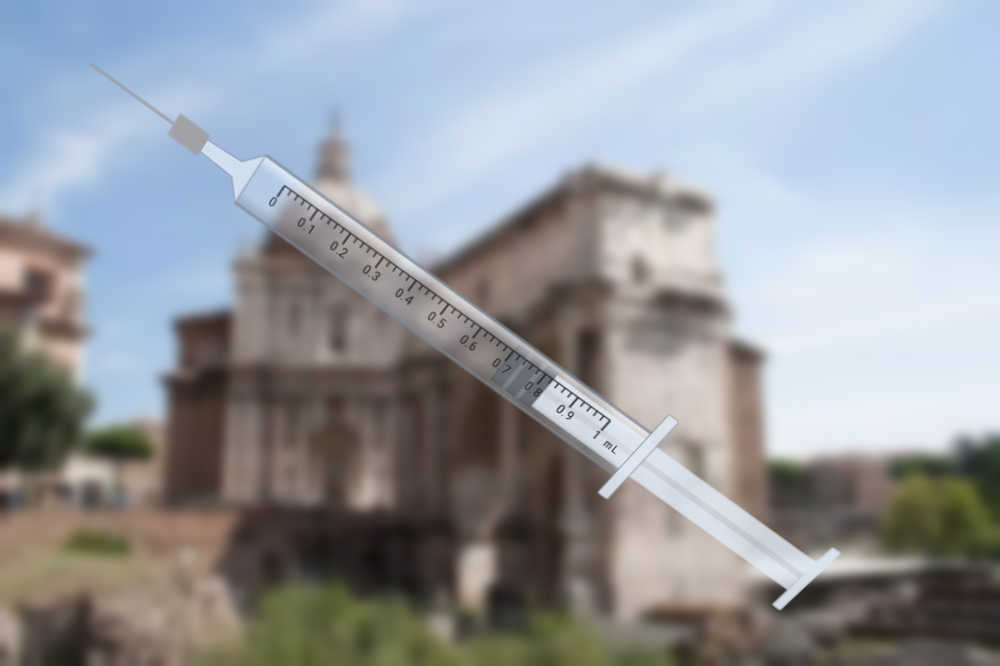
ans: 0.7; mL
